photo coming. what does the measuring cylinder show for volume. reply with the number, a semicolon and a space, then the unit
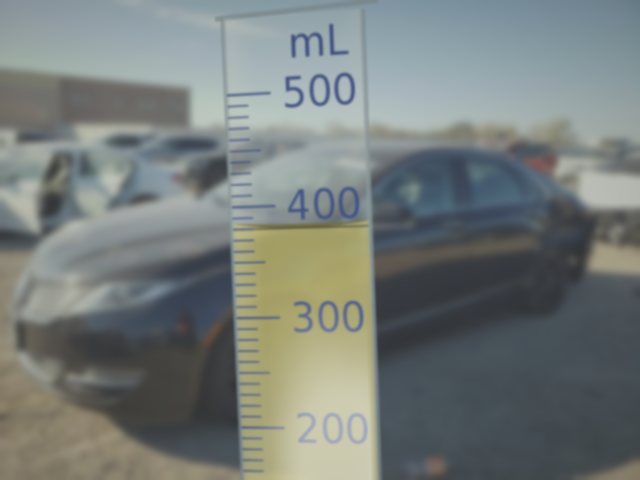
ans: 380; mL
